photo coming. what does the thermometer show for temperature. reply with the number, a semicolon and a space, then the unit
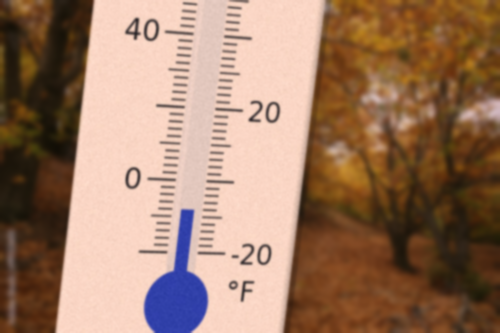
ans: -8; °F
